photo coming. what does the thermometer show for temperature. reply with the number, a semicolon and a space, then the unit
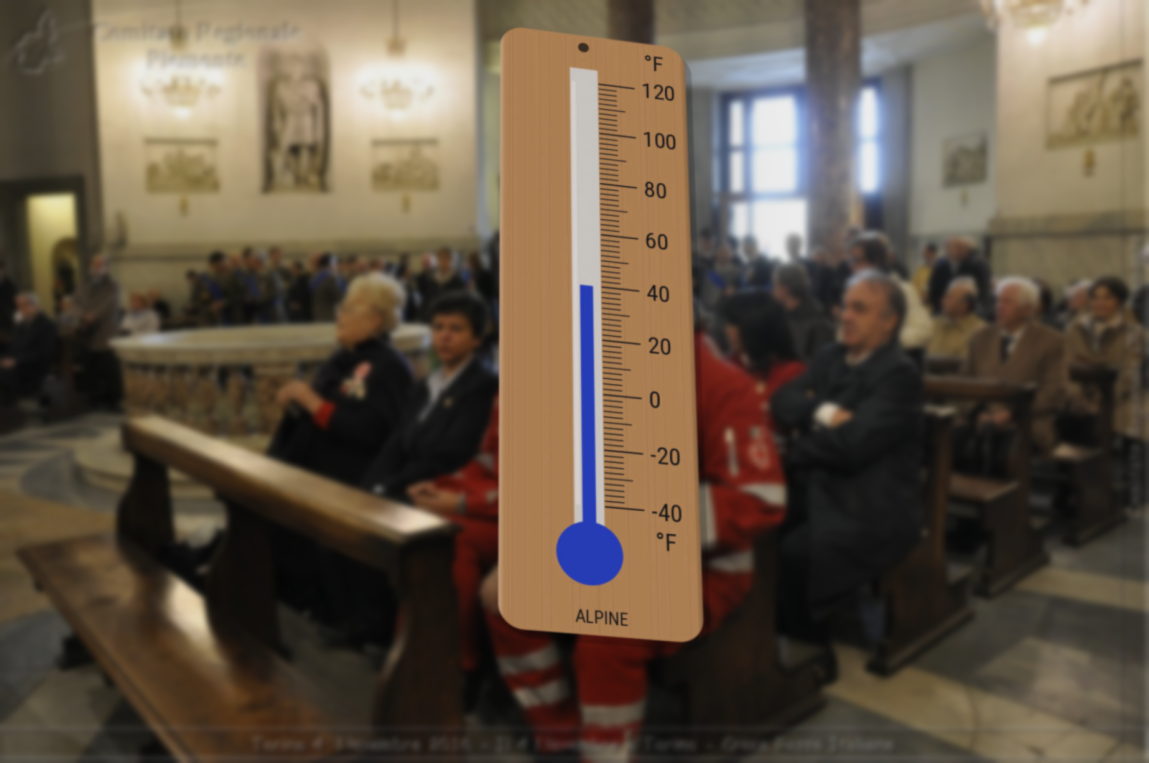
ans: 40; °F
